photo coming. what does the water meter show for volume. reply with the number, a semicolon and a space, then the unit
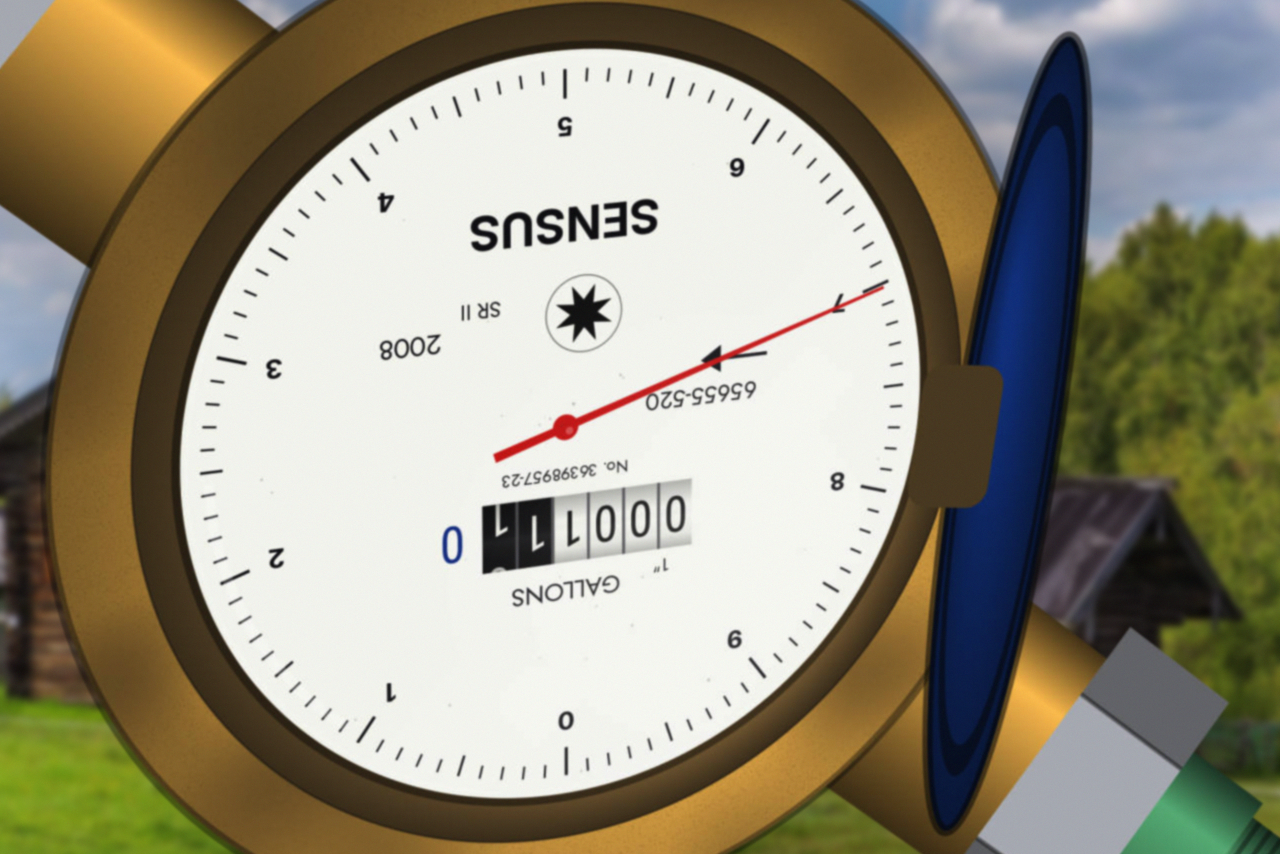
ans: 1107.0; gal
